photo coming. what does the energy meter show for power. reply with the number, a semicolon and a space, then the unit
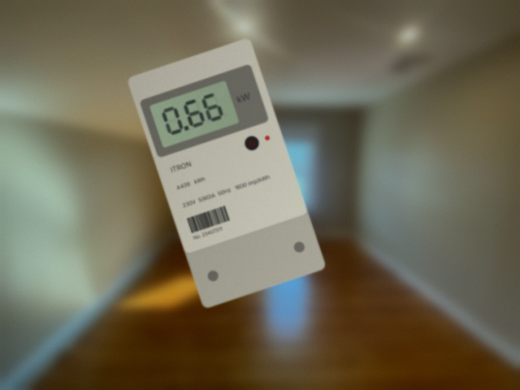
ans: 0.66; kW
